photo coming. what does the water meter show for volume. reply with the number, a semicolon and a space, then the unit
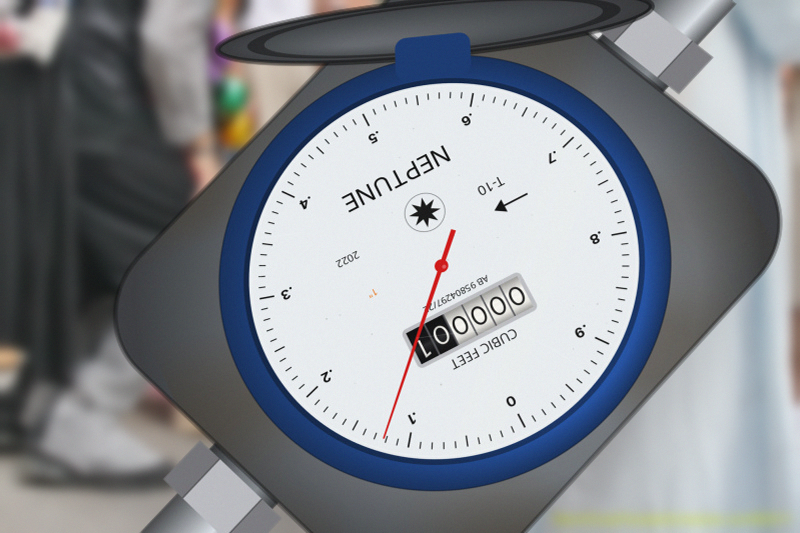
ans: 1.12; ft³
